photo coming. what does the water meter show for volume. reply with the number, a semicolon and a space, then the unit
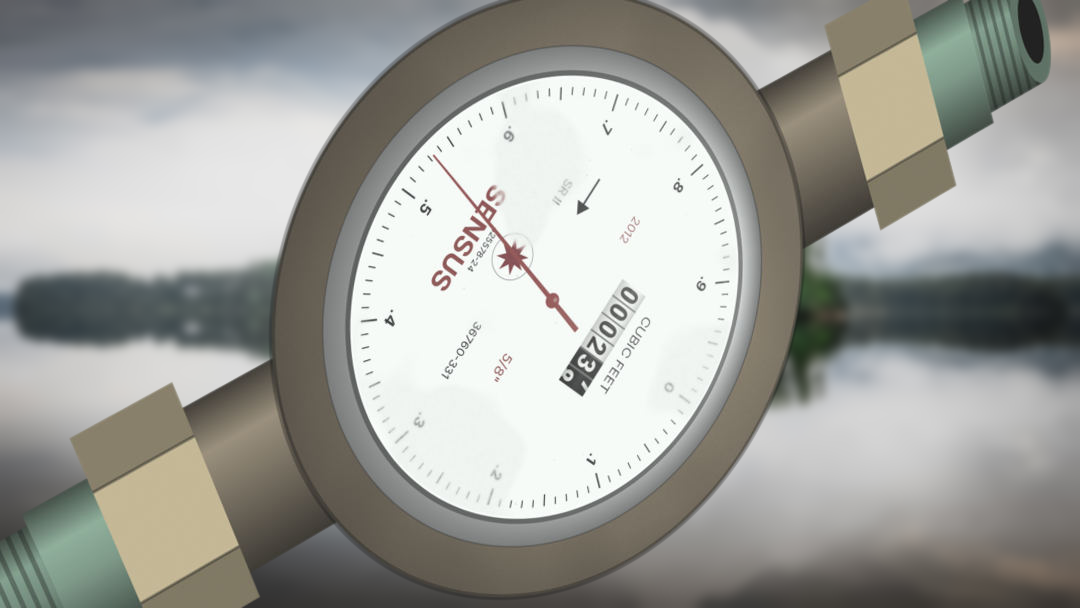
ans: 237.53; ft³
